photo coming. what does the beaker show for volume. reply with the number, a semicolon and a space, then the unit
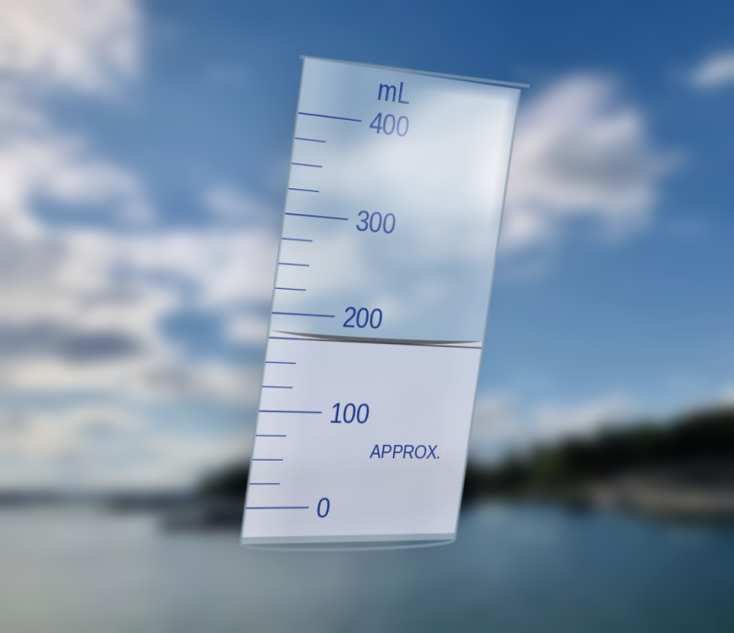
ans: 175; mL
